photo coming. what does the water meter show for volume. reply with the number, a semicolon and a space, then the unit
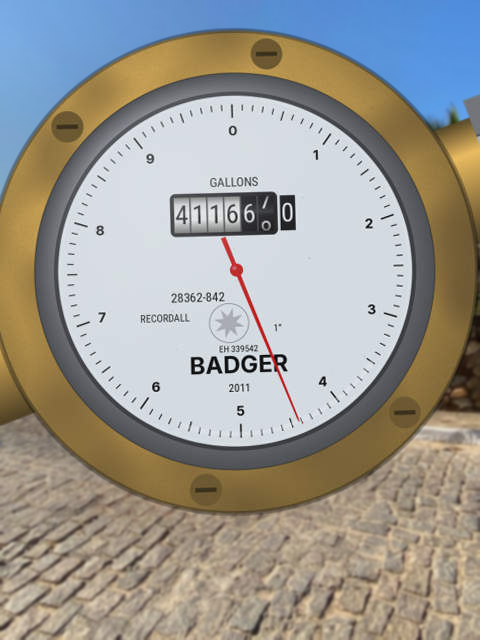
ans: 4116674.4; gal
